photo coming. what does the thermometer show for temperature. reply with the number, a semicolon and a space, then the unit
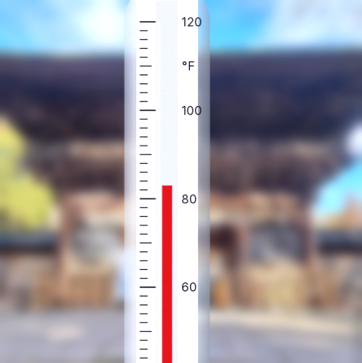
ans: 83; °F
